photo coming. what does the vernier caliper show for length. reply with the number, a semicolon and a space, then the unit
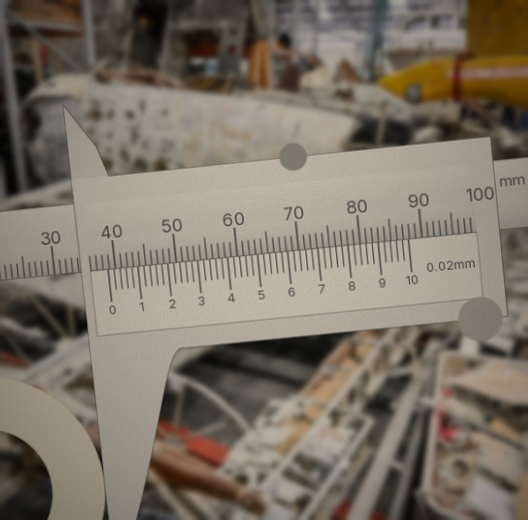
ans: 38.8; mm
